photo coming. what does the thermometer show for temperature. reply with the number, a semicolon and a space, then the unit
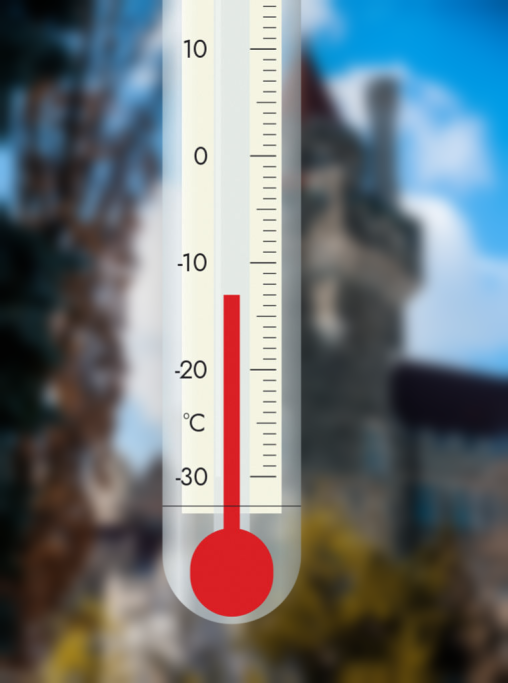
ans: -13; °C
